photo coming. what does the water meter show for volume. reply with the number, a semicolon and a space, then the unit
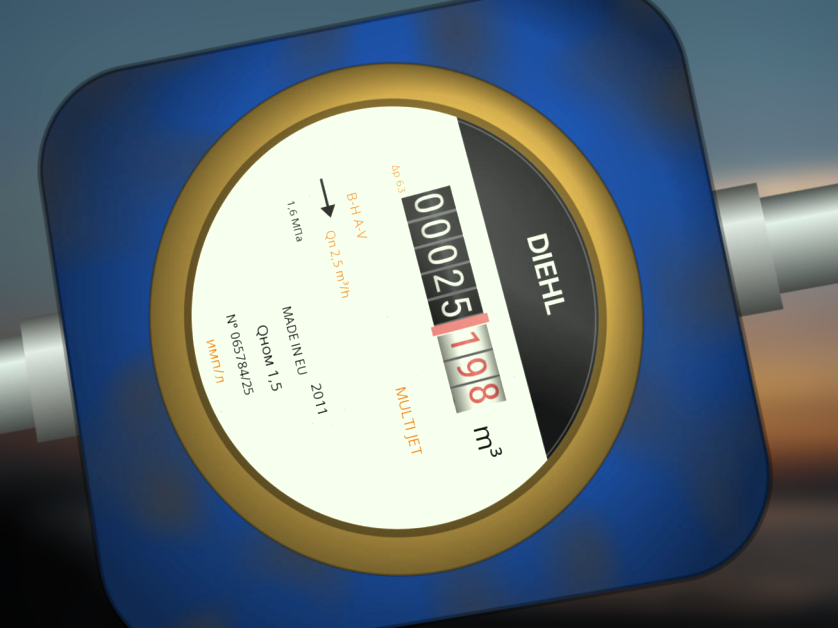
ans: 25.198; m³
